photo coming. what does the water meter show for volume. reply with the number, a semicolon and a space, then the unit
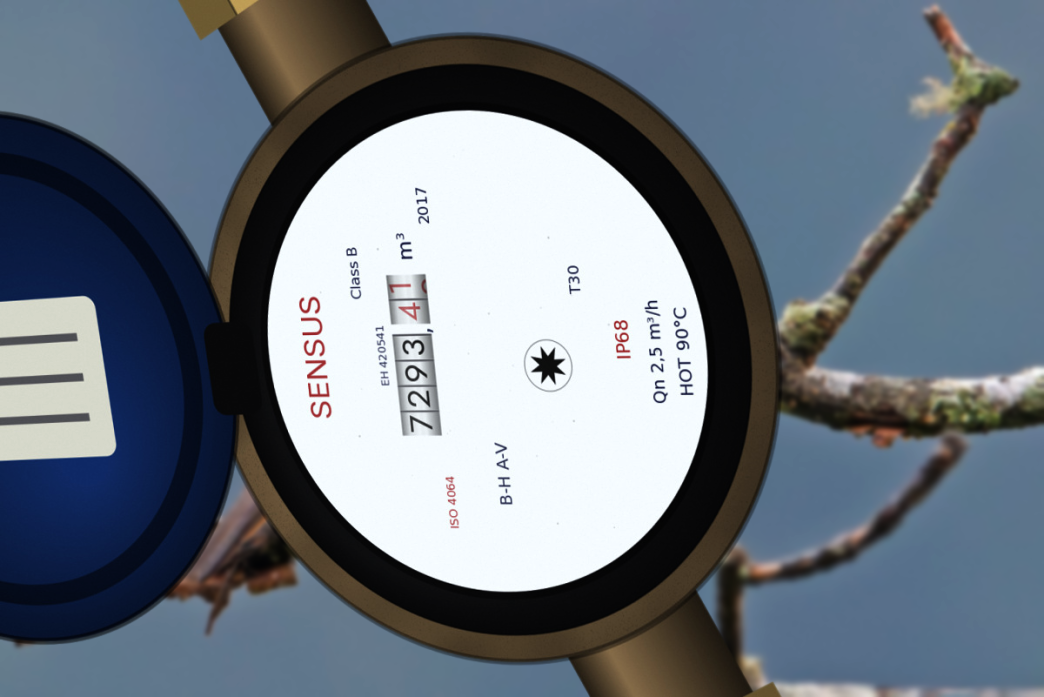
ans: 7293.41; m³
